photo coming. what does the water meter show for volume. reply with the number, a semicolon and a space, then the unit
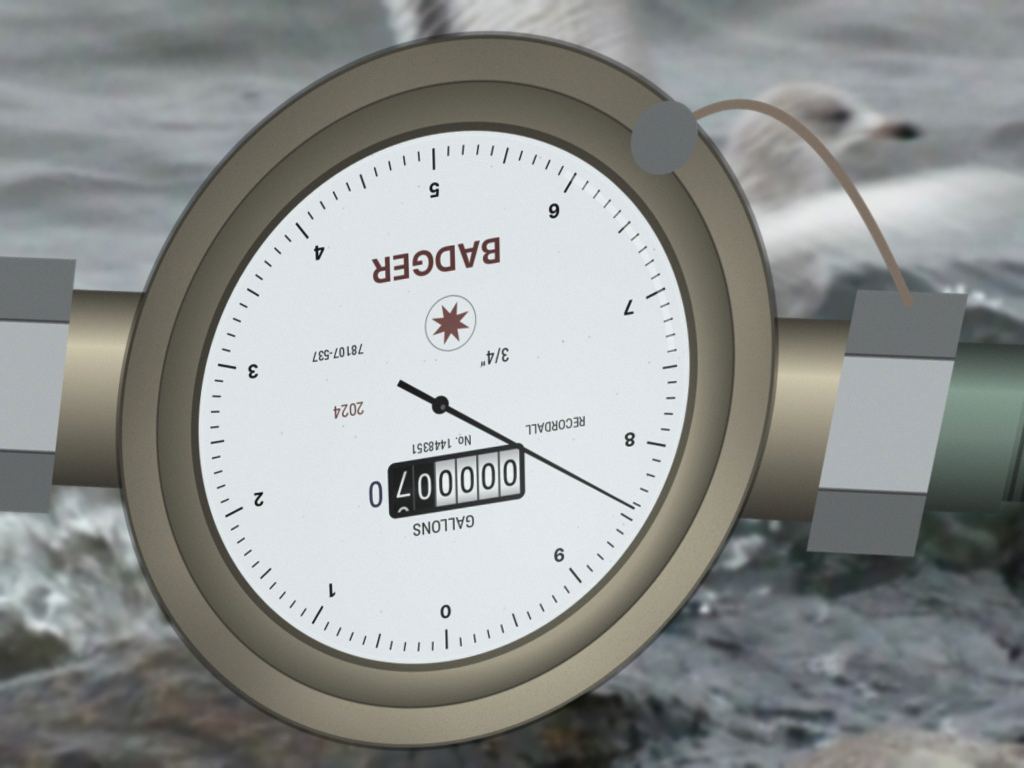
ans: 68.4; gal
